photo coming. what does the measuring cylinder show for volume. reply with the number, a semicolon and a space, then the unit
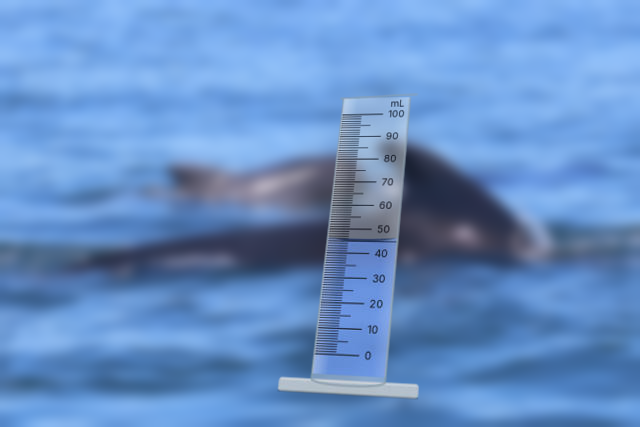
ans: 45; mL
